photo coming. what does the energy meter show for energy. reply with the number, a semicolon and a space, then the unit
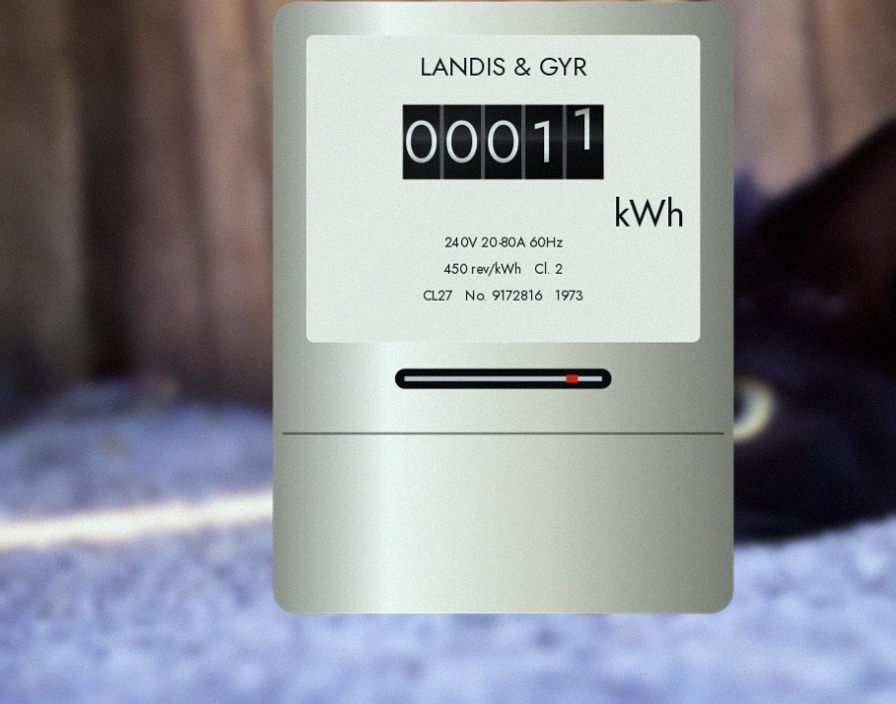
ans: 11; kWh
